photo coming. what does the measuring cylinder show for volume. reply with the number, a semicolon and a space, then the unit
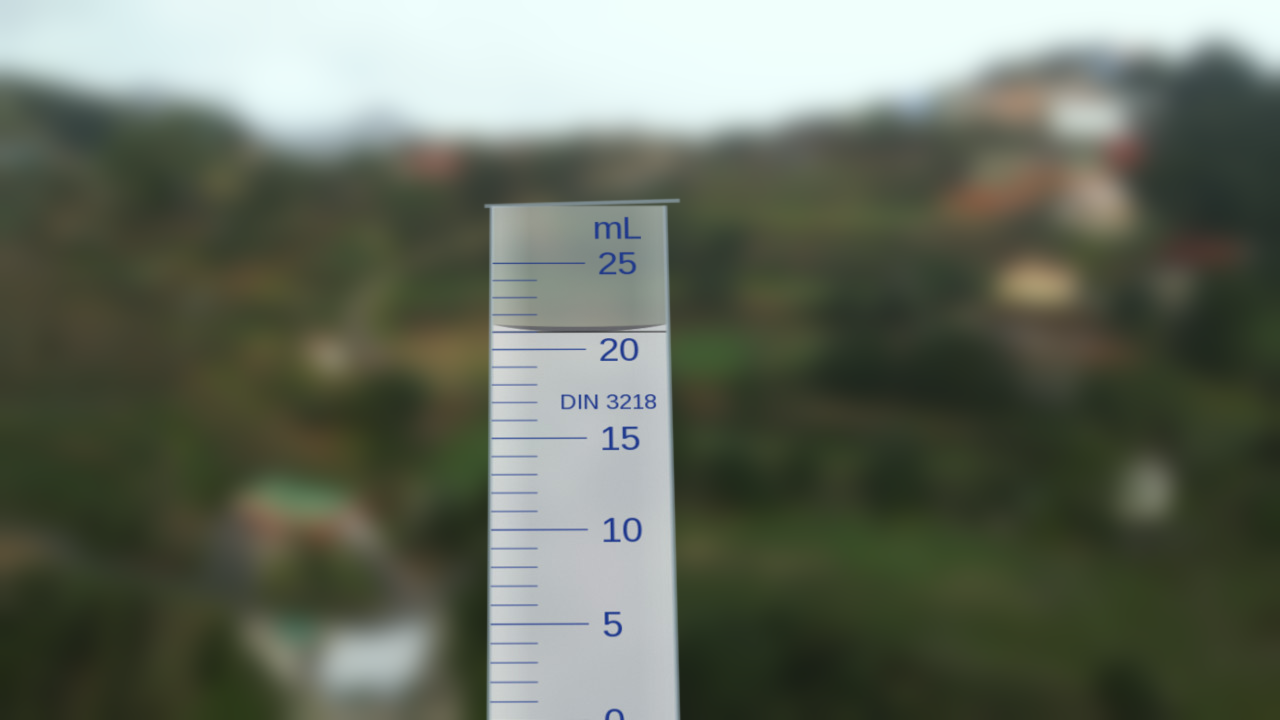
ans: 21; mL
